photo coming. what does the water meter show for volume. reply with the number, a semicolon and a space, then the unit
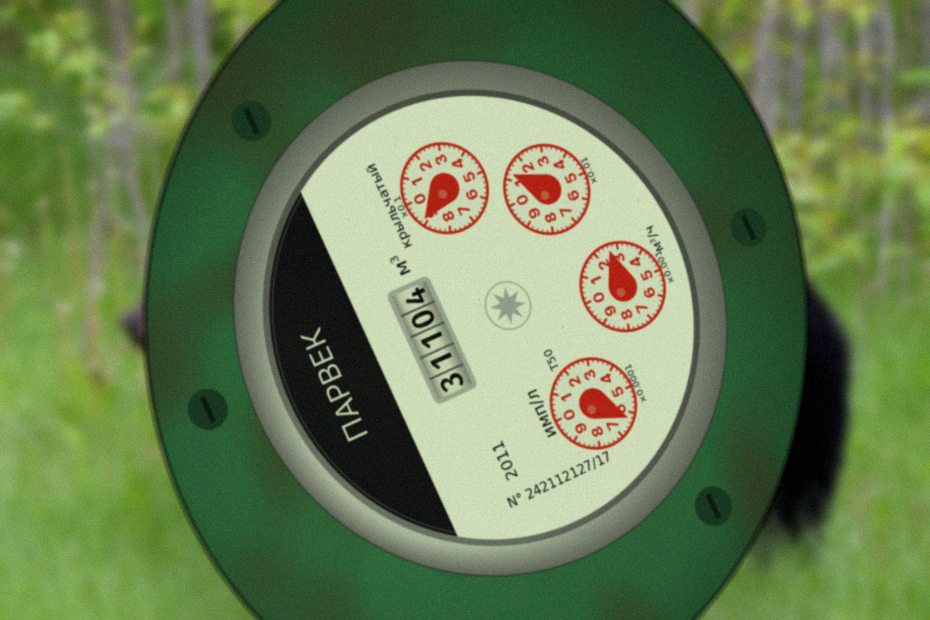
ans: 31103.9126; m³
